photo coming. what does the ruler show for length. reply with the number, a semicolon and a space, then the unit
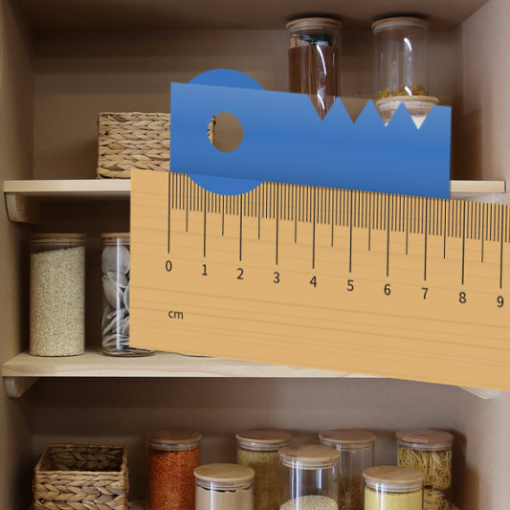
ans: 7.6; cm
